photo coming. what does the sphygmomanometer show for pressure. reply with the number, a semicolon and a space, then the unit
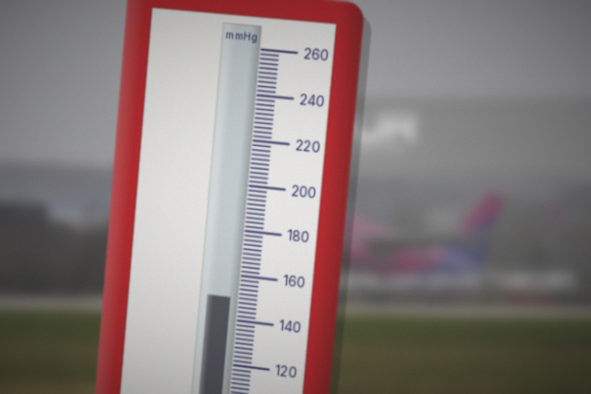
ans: 150; mmHg
